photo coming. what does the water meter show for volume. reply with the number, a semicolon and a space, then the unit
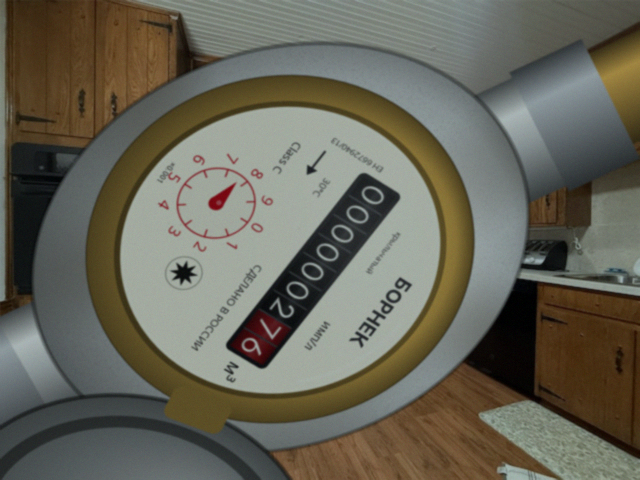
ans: 2.767; m³
